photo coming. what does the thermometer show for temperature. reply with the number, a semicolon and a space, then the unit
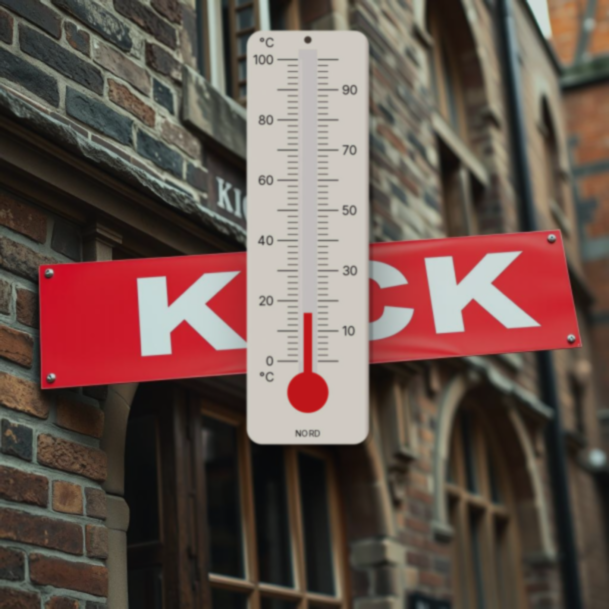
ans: 16; °C
